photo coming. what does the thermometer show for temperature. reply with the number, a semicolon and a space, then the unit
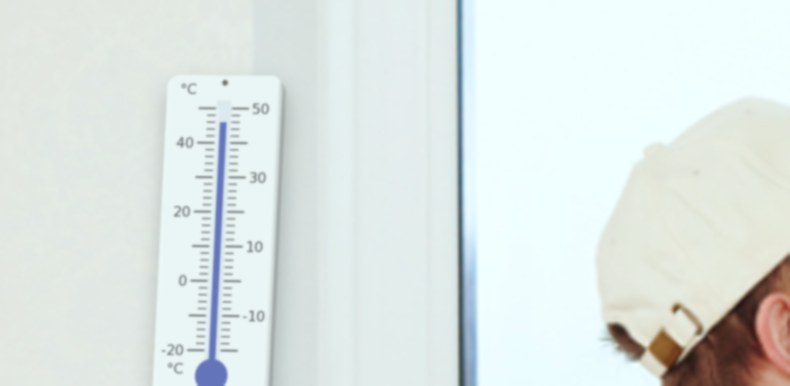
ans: 46; °C
